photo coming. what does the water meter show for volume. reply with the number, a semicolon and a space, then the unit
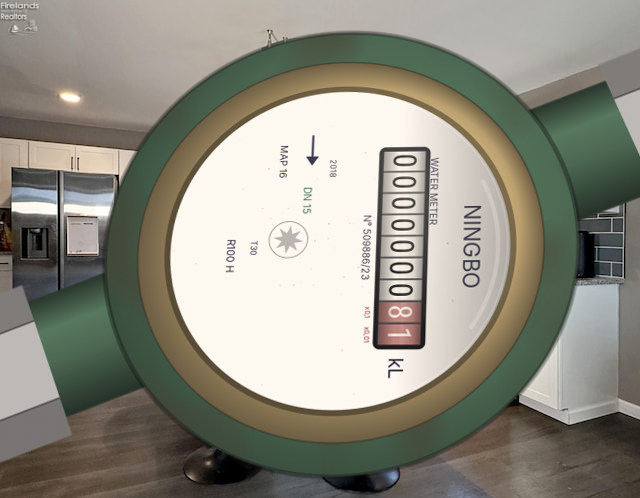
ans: 0.81; kL
